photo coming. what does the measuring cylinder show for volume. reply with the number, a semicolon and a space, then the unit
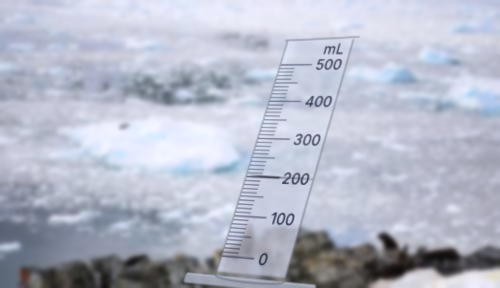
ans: 200; mL
